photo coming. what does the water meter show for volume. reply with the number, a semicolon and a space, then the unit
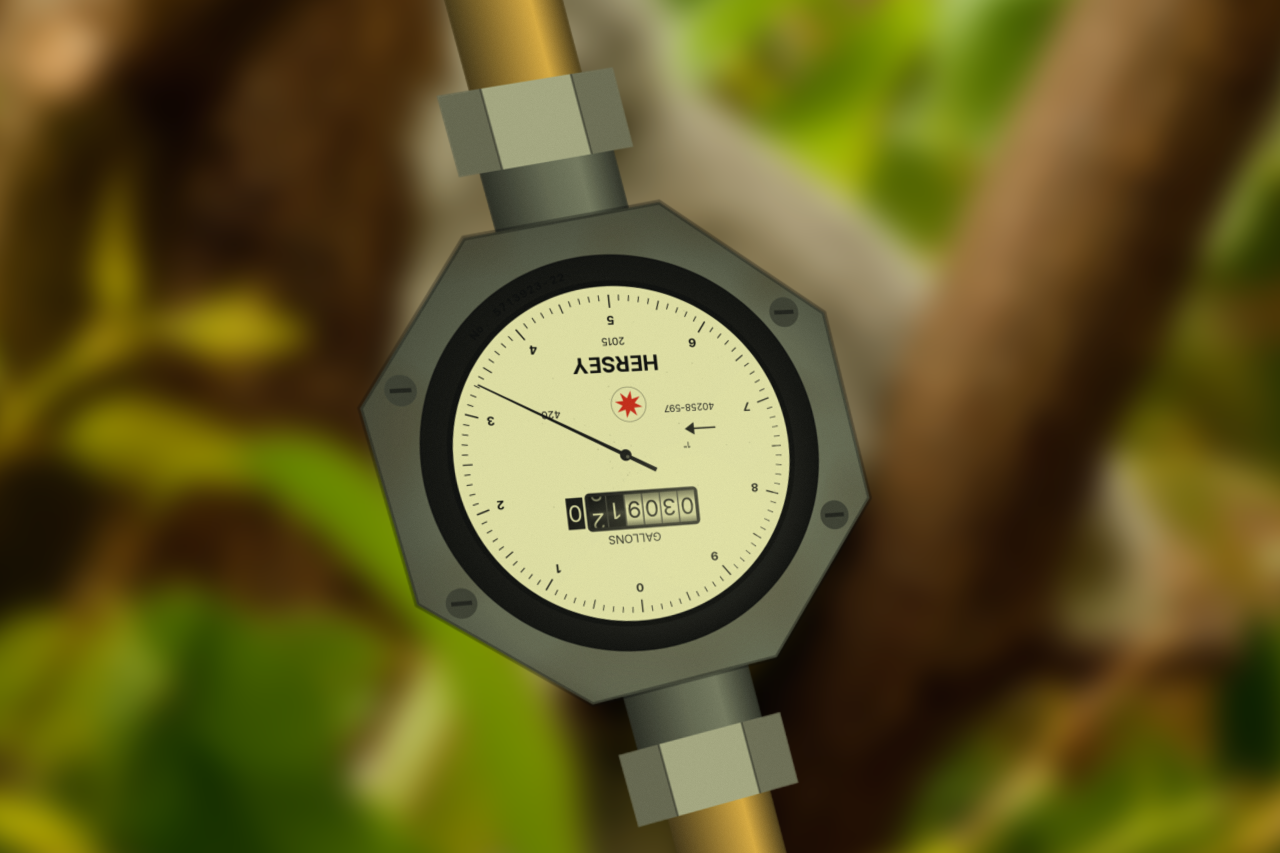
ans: 309123.3; gal
